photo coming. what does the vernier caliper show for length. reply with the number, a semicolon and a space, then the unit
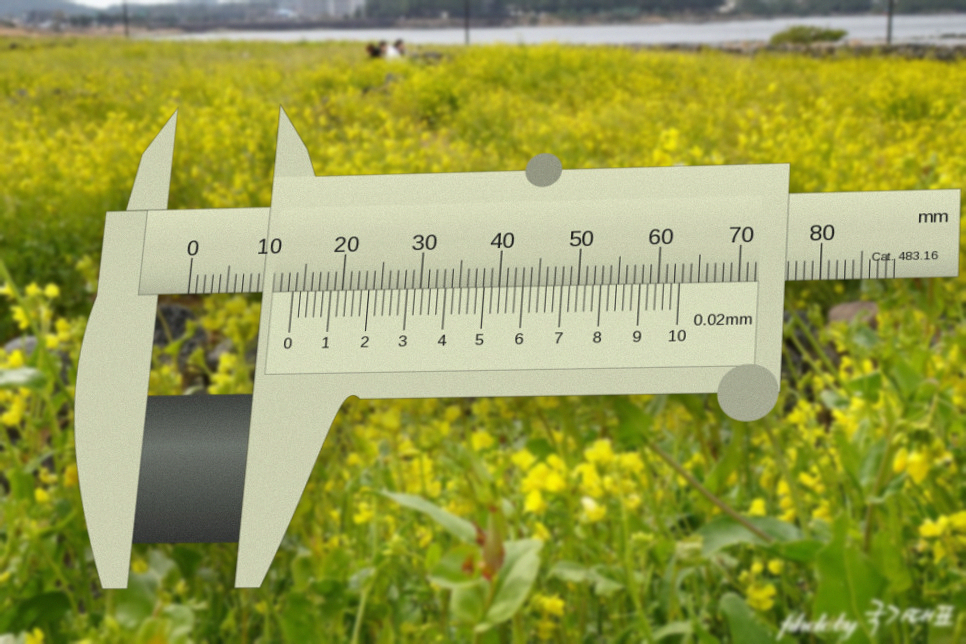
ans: 13.6; mm
